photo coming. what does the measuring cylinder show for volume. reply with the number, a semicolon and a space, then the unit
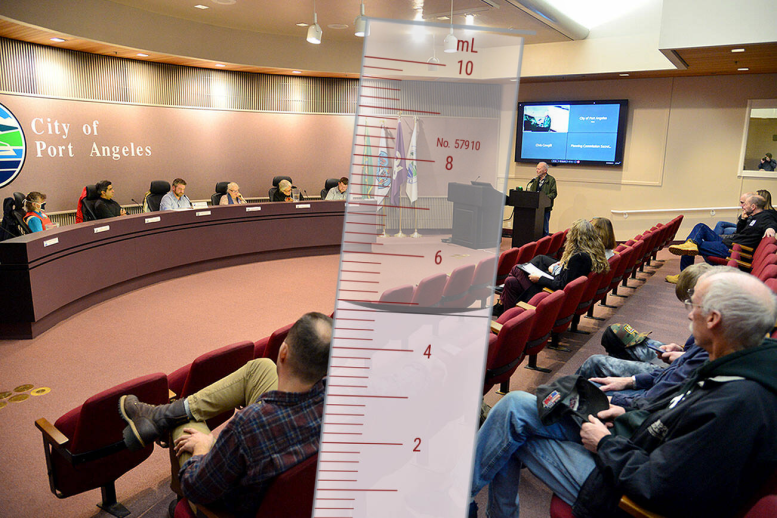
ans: 4.8; mL
